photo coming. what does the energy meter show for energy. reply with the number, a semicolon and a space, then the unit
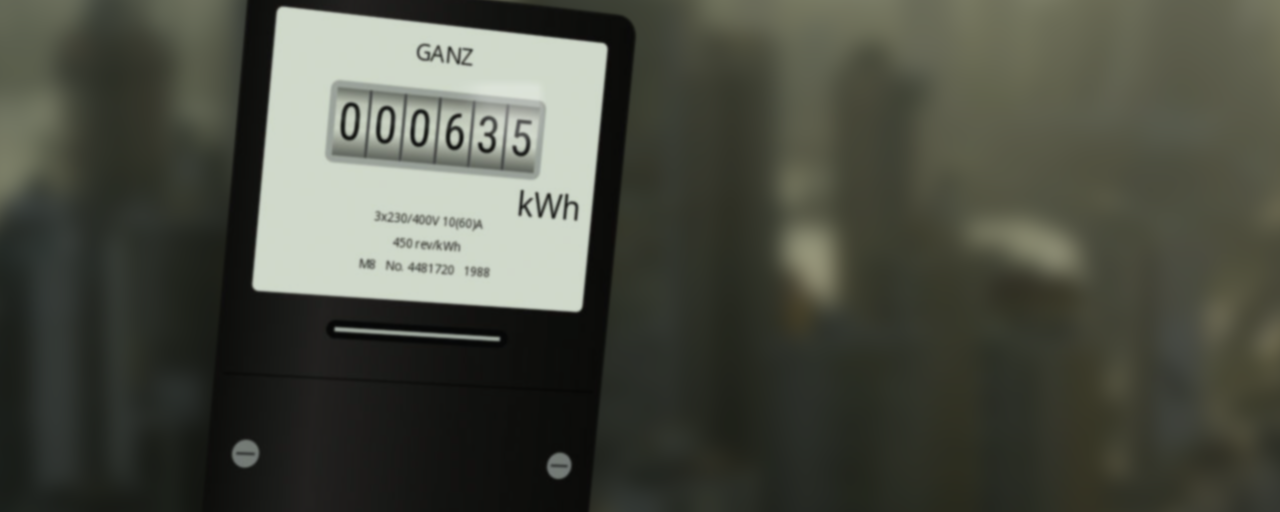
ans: 635; kWh
